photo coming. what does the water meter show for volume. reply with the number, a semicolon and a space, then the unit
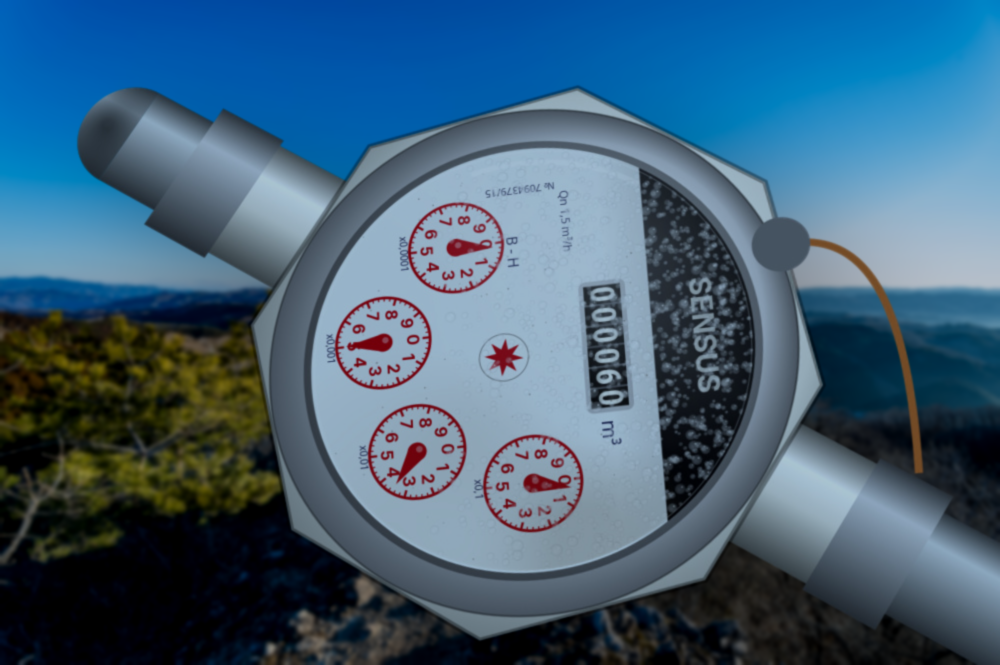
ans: 60.0350; m³
